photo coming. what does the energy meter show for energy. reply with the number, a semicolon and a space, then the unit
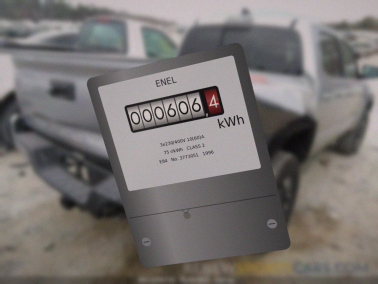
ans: 606.4; kWh
